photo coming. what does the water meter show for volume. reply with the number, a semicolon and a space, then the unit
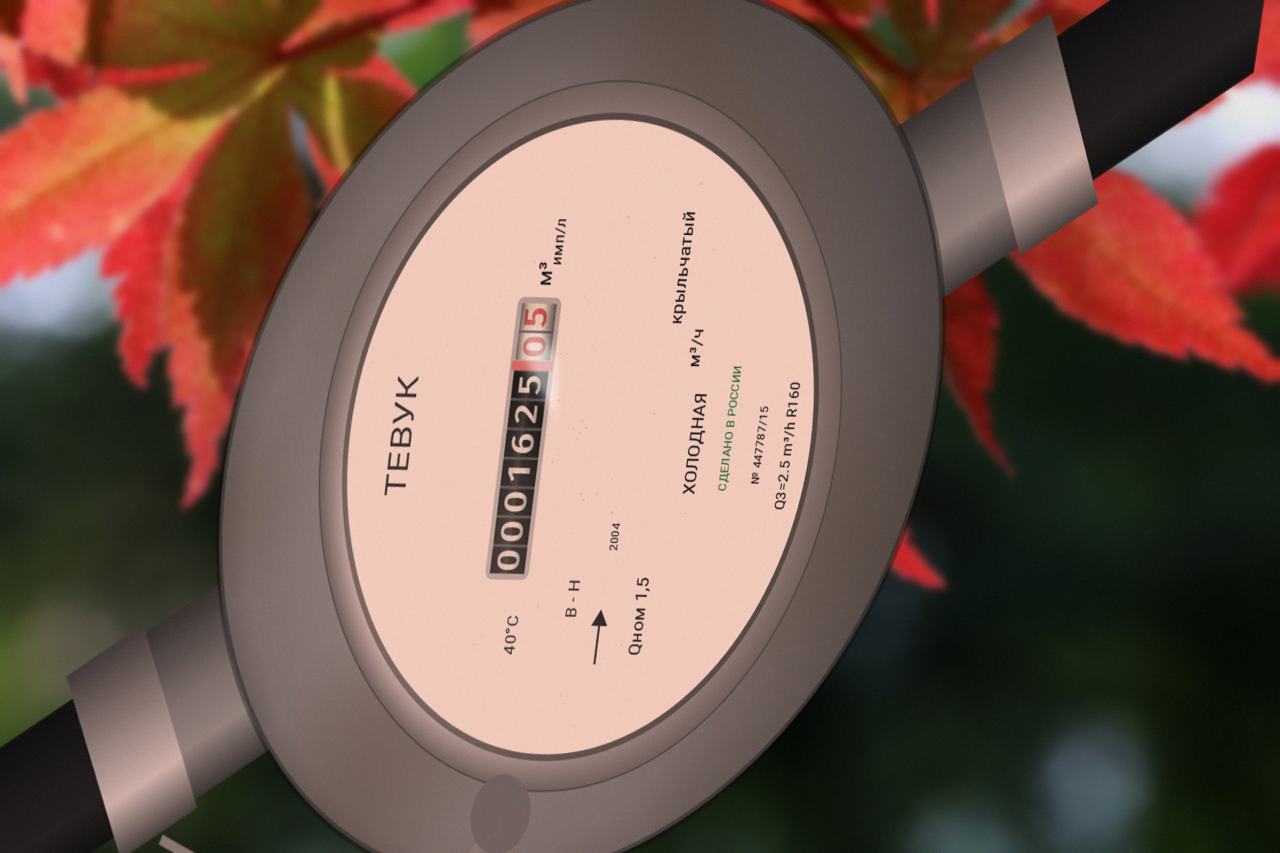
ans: 1625.05; m³
